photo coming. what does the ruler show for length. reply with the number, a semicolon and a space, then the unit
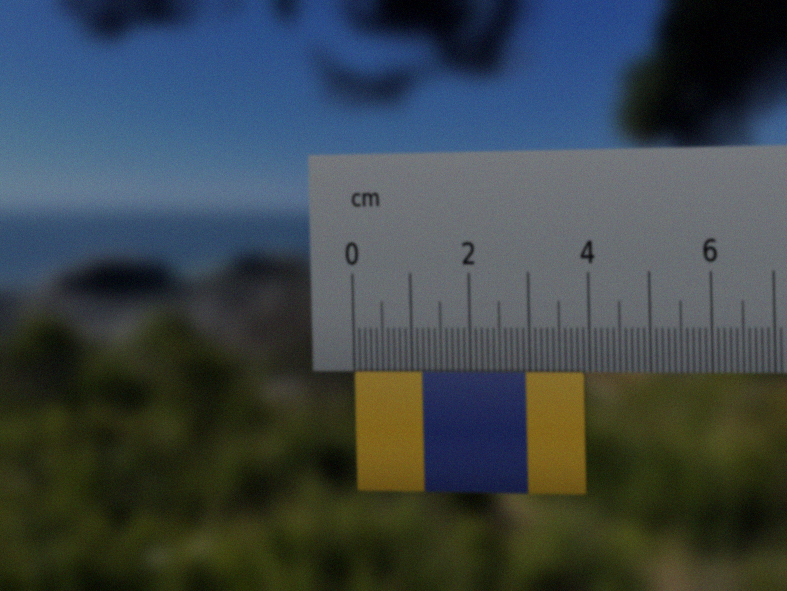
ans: 3.9; cm
